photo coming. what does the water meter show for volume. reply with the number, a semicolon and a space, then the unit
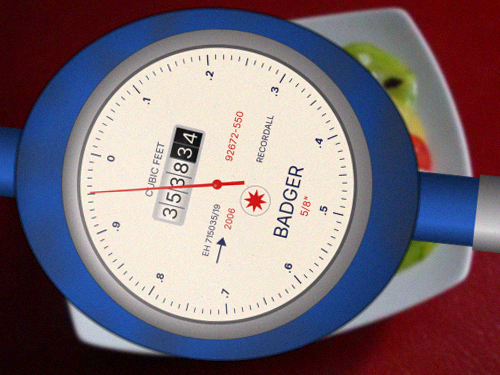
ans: 353833.95; ft³
